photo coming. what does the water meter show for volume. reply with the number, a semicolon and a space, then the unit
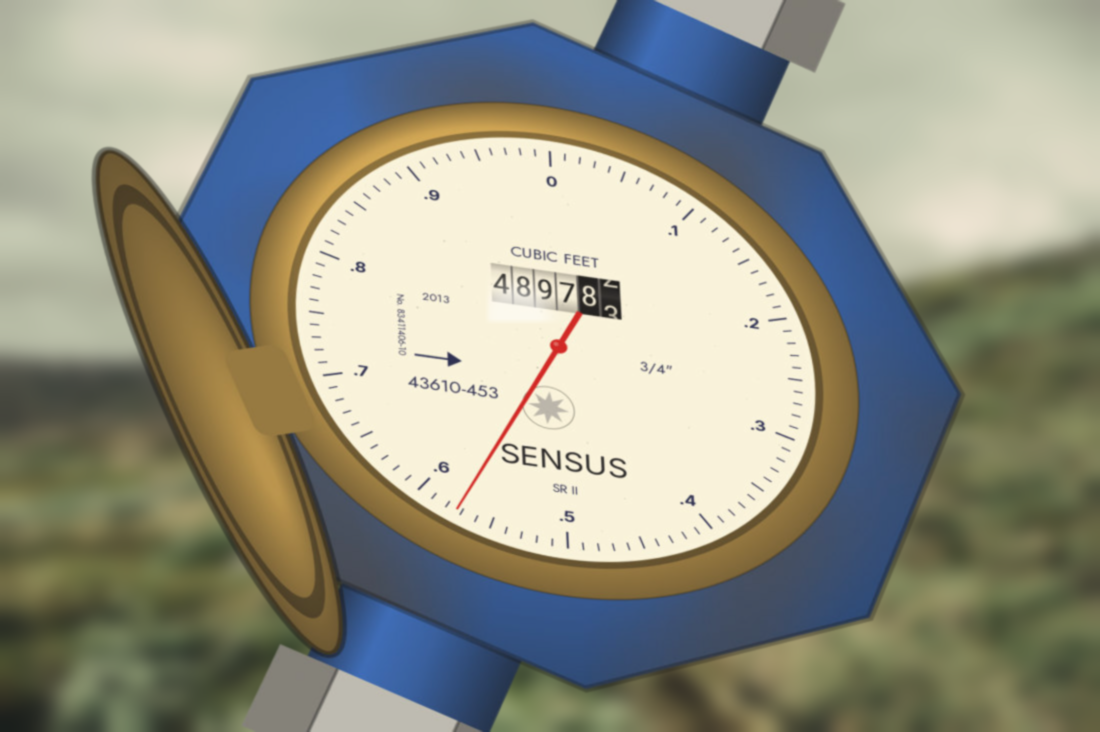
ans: 489782.57; ft³
